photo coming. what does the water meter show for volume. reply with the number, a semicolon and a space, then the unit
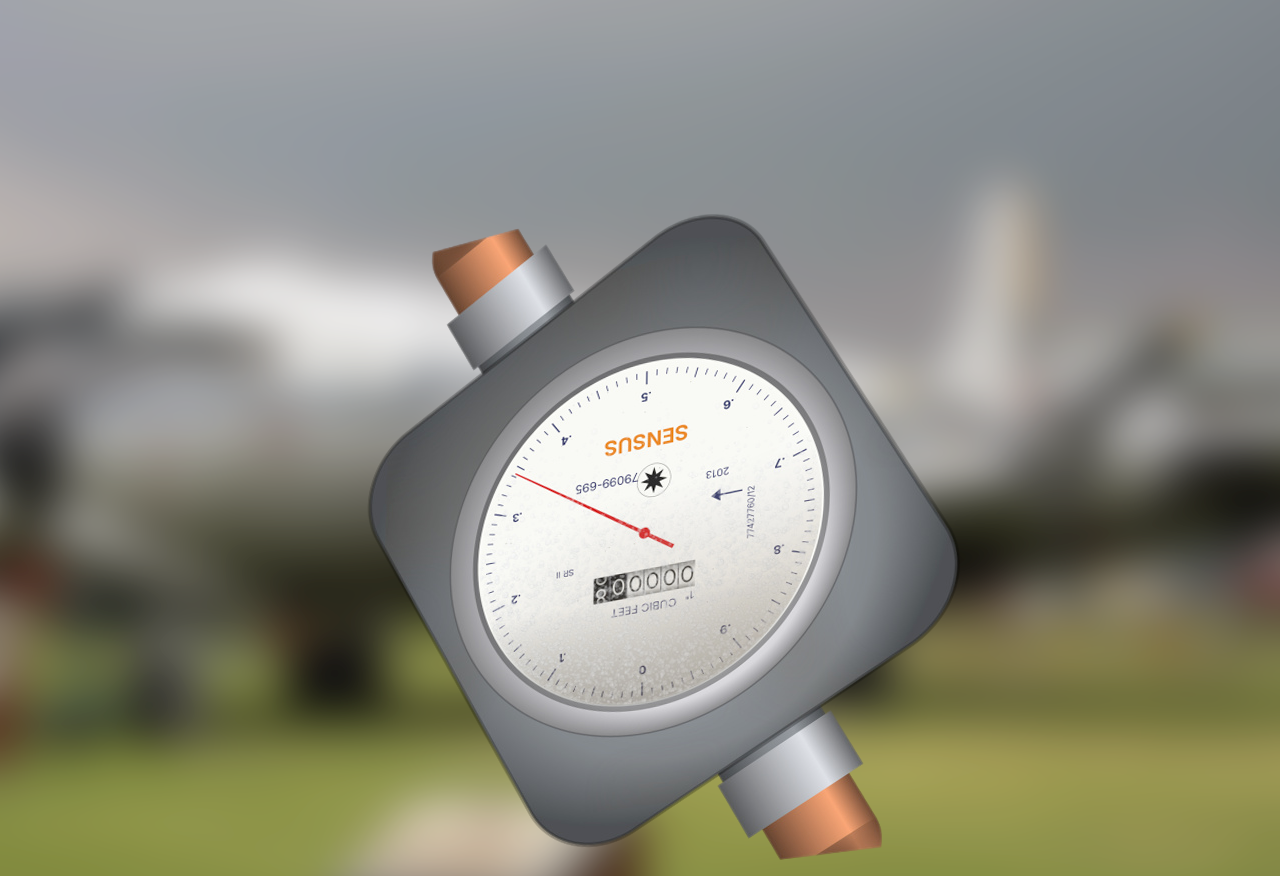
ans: 8.34; ft³
